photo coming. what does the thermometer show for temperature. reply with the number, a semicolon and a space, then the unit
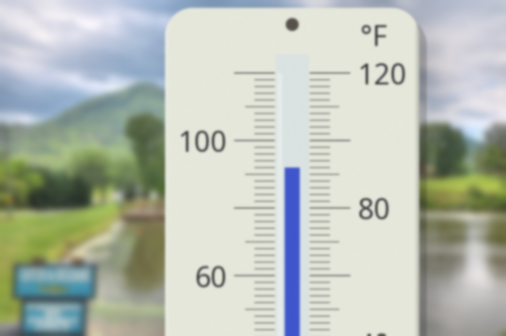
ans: 92; °F
